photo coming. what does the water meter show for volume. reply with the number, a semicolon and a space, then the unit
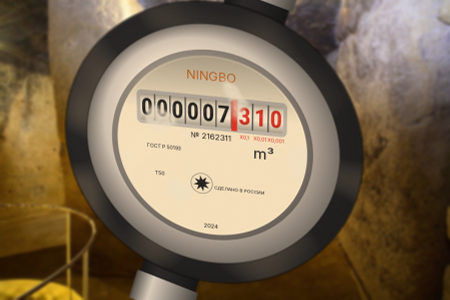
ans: 7.310; m³
